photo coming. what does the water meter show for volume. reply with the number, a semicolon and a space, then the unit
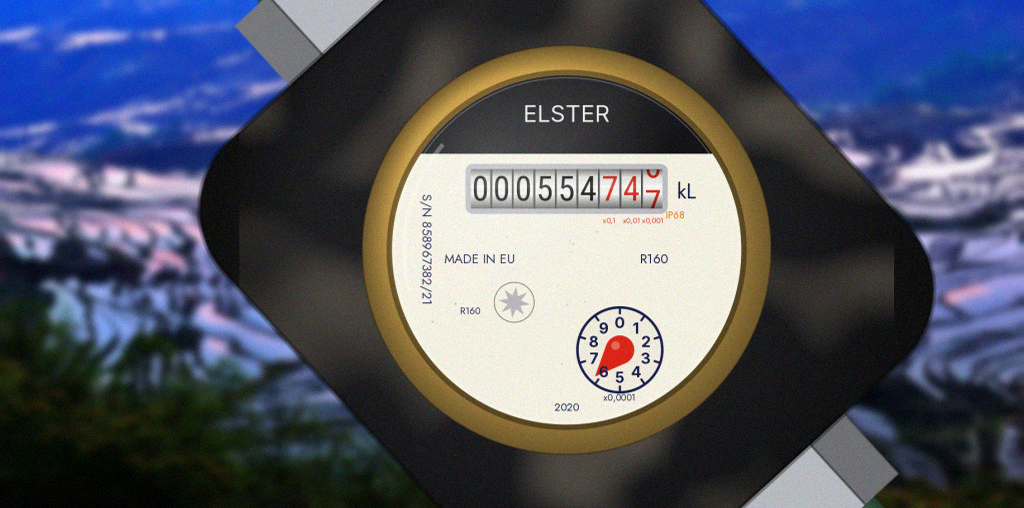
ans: 554.7466; kL
